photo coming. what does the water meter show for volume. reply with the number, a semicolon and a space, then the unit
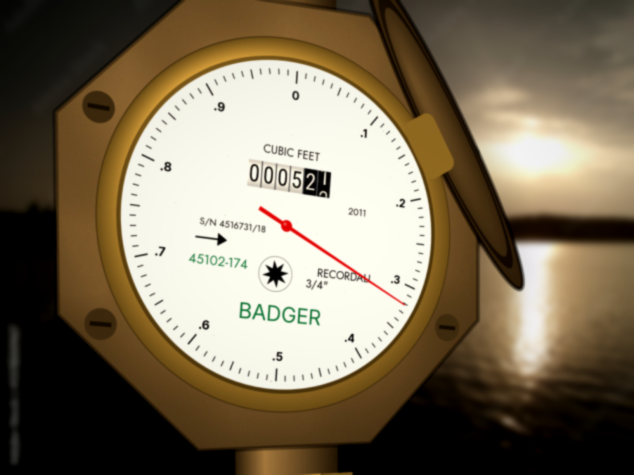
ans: 521.32; ft³
